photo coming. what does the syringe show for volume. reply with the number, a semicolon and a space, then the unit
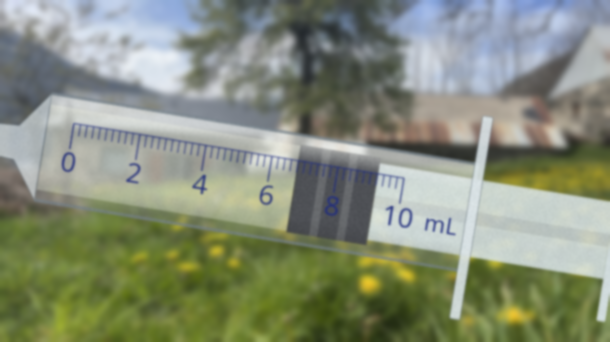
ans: 6.8; mL
